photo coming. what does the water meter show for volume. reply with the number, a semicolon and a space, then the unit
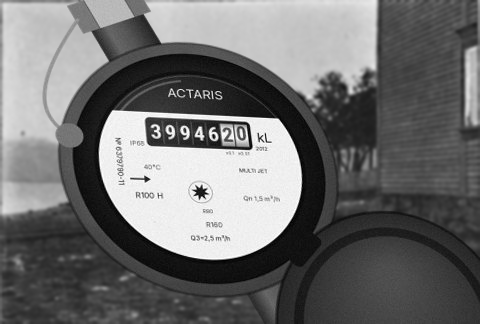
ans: 39946.20; kL
